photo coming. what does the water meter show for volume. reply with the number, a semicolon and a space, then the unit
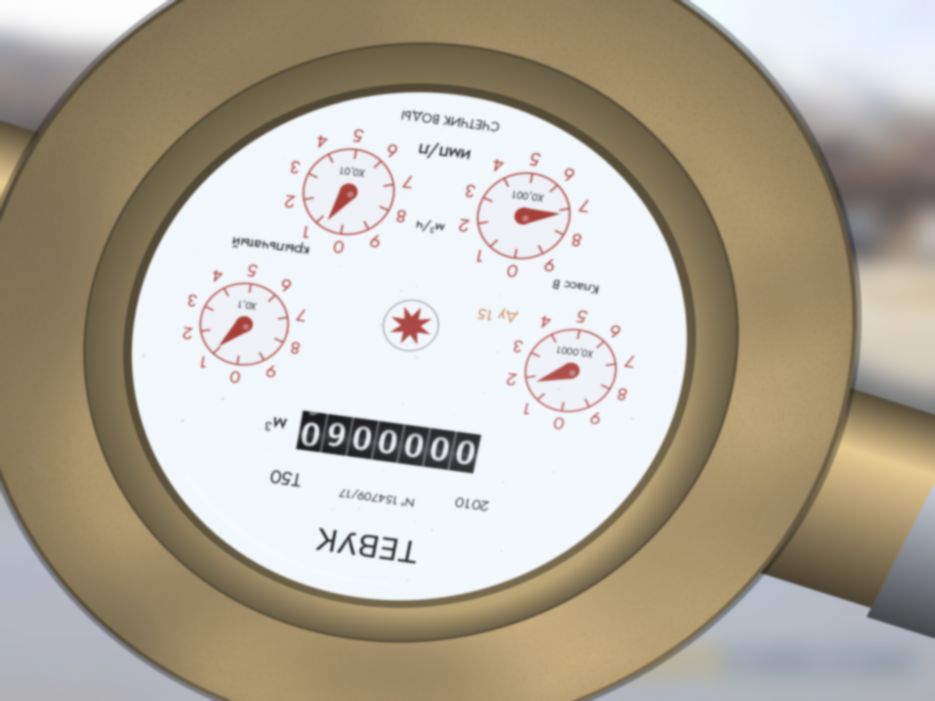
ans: 60.1071; m³
